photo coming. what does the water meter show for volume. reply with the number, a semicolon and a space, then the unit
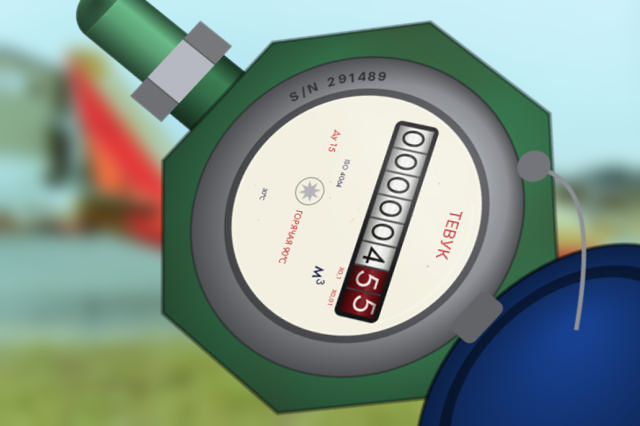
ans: 4.55; m³
